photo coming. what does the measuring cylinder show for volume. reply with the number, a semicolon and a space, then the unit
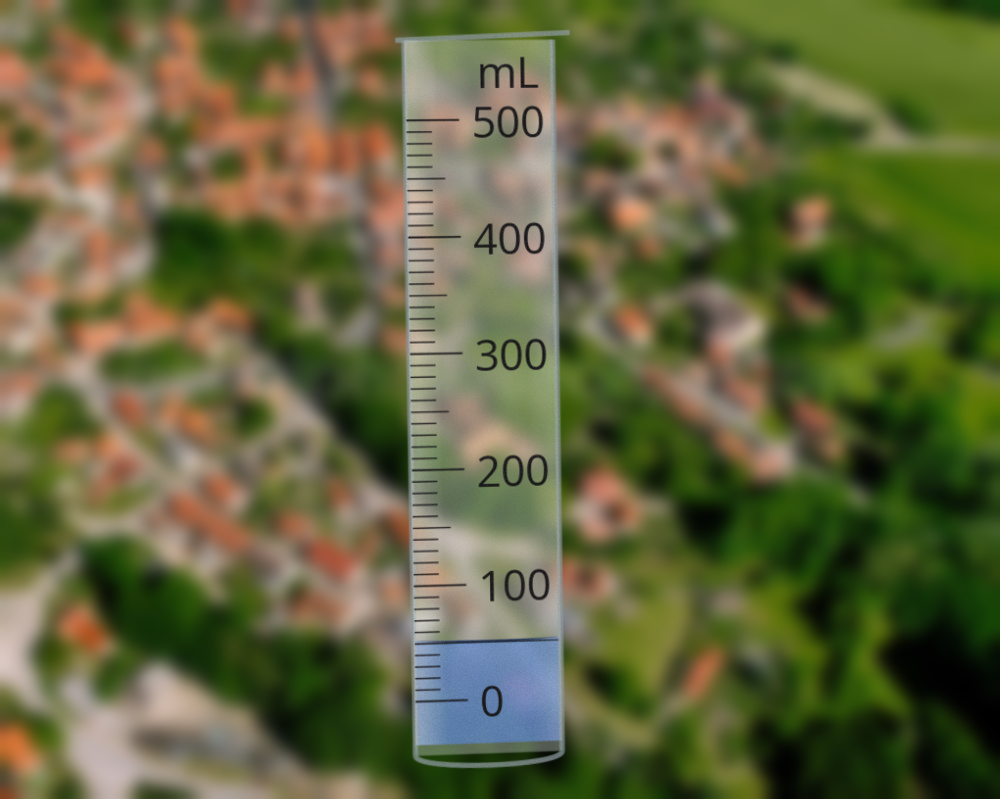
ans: 50; mL
